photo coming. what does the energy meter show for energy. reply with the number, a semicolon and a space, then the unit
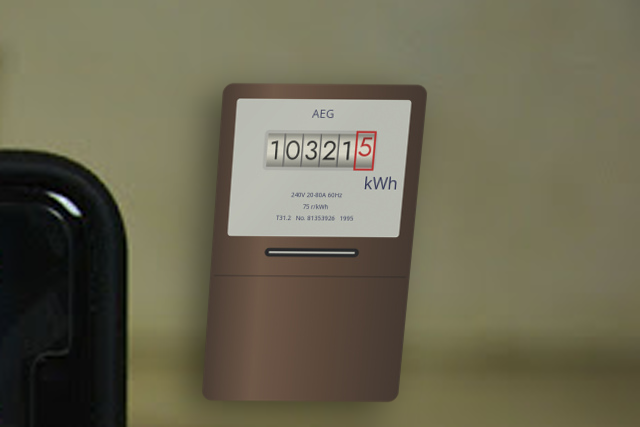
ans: 10321.5; kWh
